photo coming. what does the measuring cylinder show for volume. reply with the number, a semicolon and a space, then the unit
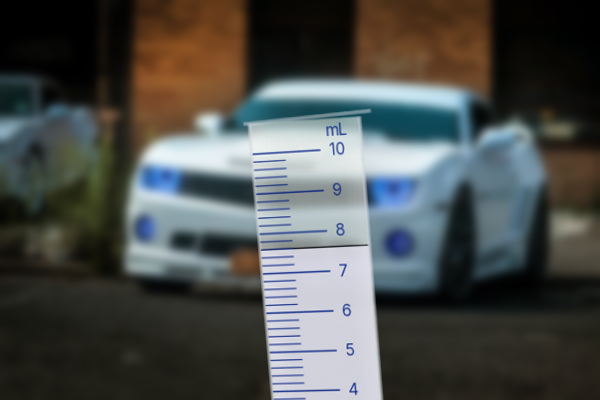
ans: 7.6; mL
